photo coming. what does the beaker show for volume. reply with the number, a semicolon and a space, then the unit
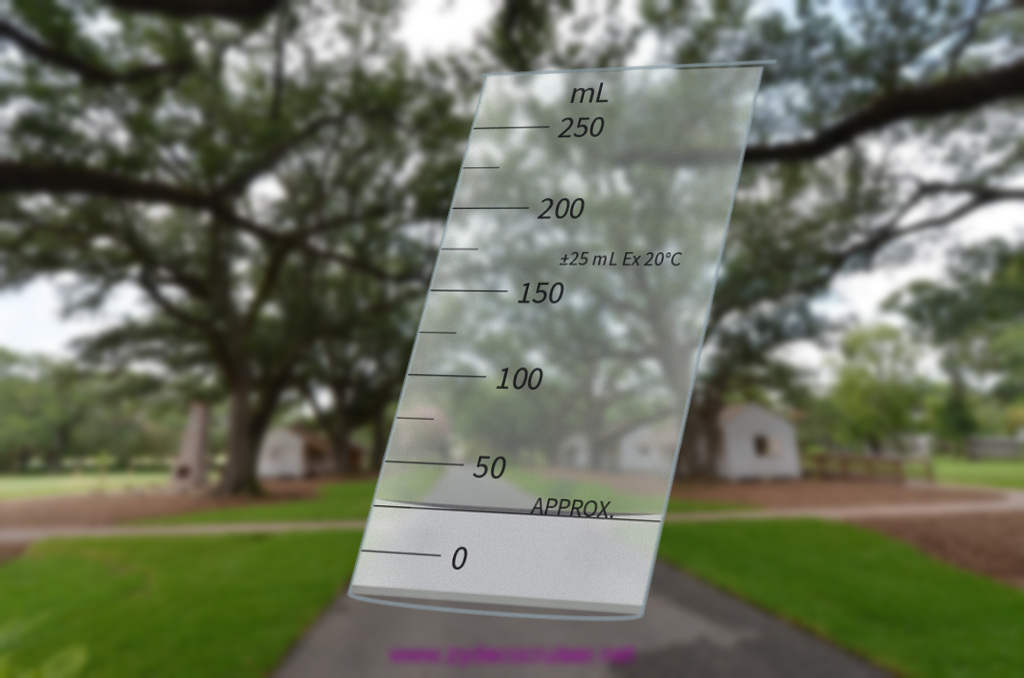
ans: 25; mL
